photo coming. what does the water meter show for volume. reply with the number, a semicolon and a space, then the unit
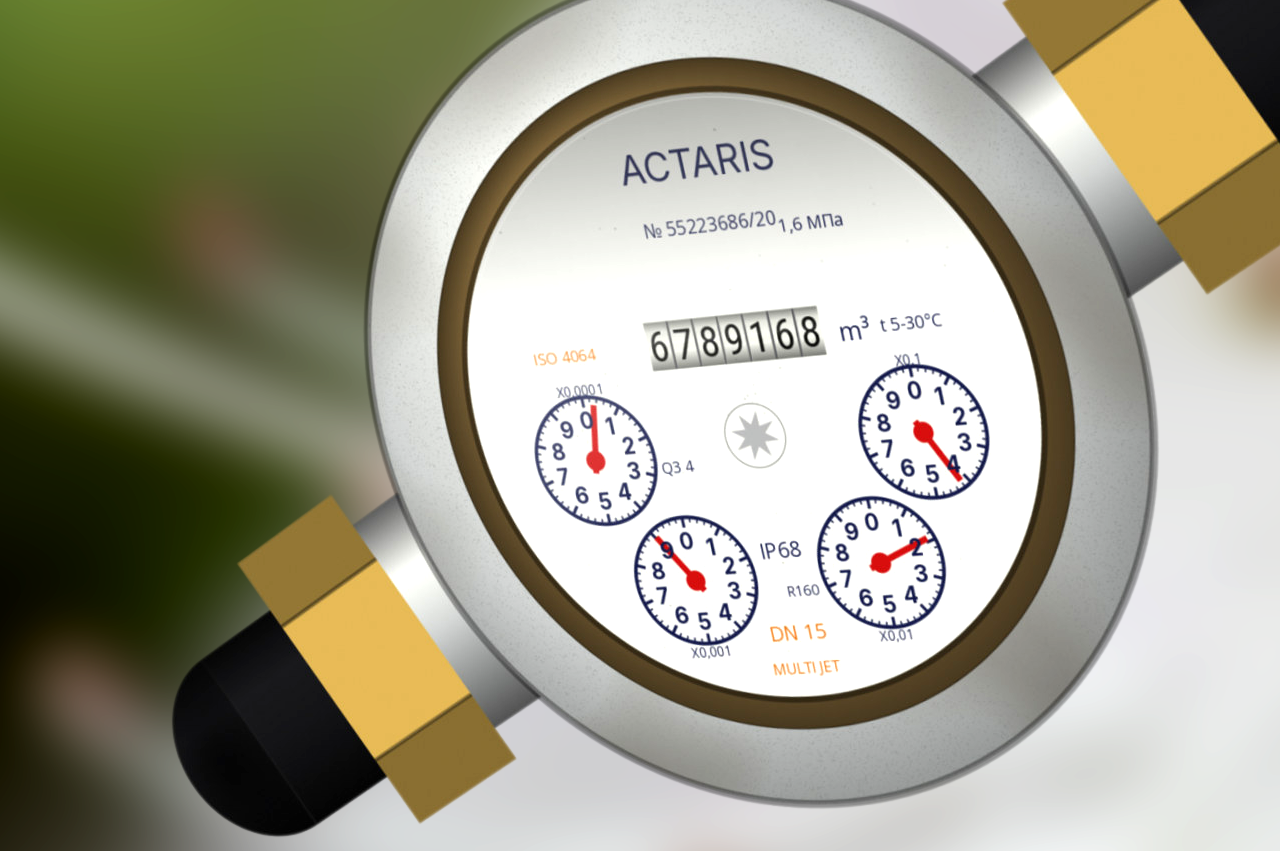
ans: 6789168.4190; m³
